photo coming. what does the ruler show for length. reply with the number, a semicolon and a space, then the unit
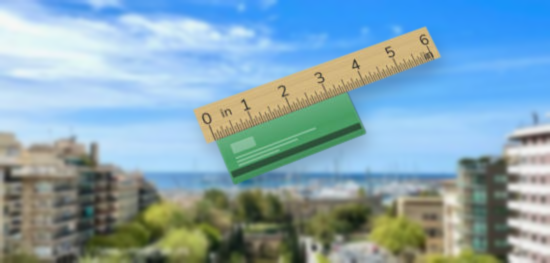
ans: 3.5; in
